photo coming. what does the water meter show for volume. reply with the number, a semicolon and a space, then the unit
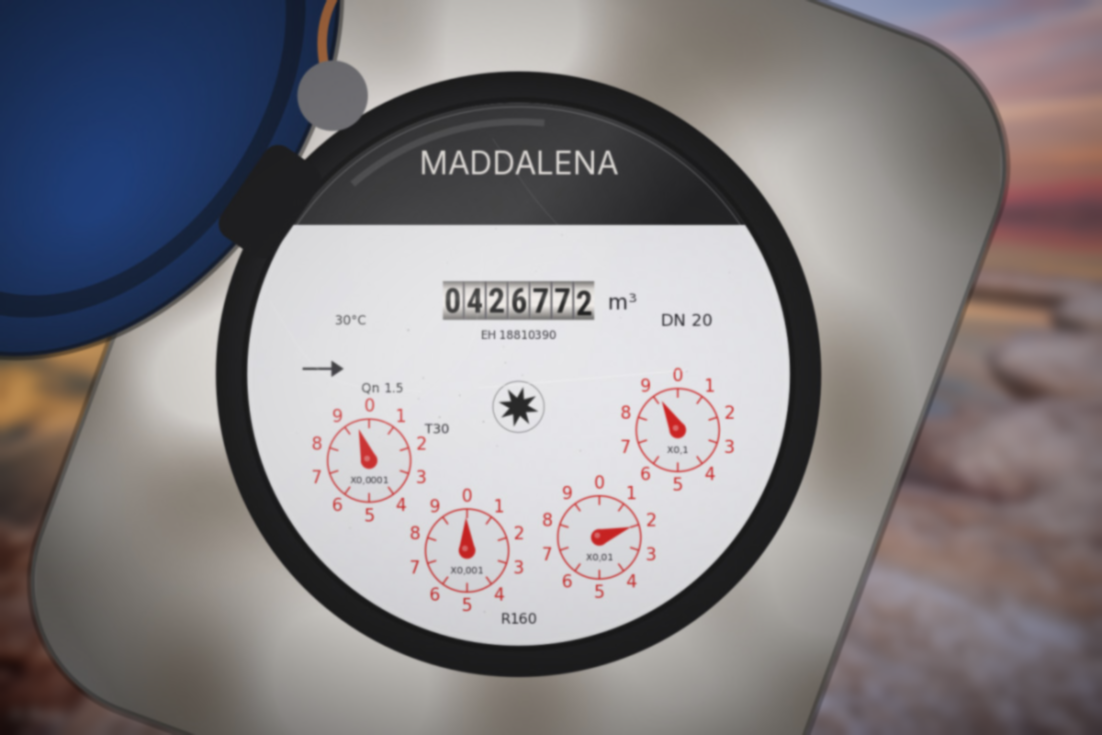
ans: 426771.9199; m³
